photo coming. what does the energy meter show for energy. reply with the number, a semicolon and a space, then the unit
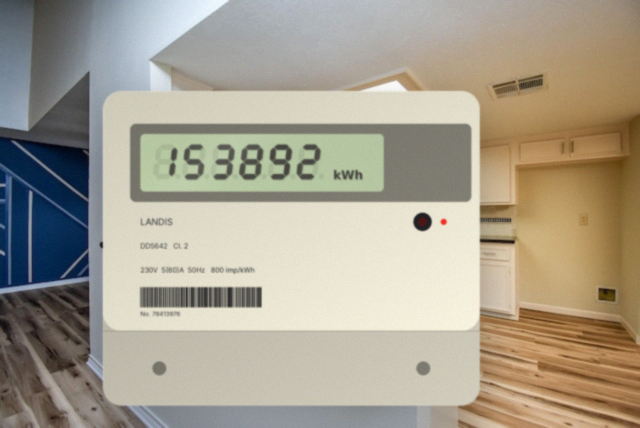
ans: 153892; kWh
